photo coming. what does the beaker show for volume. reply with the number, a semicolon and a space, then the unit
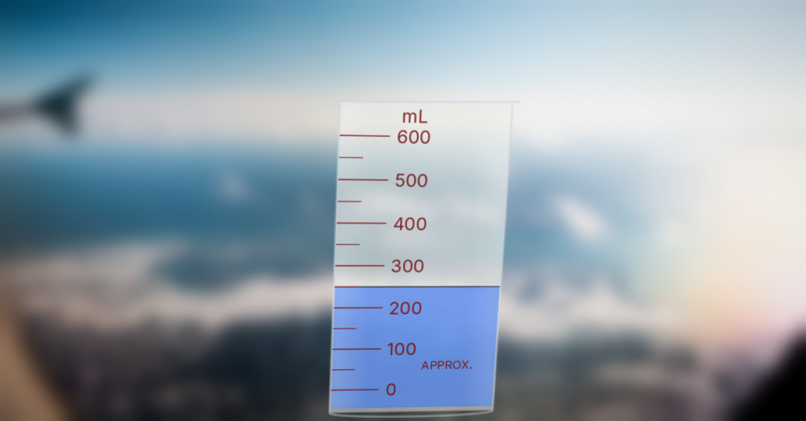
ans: 250; mL
